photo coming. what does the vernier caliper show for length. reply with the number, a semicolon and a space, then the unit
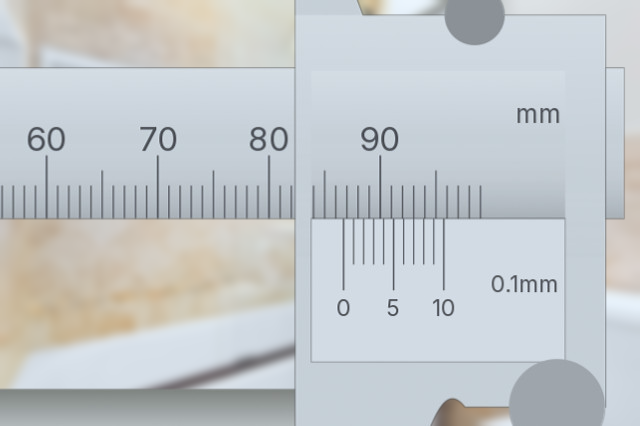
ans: 86.7; mm
